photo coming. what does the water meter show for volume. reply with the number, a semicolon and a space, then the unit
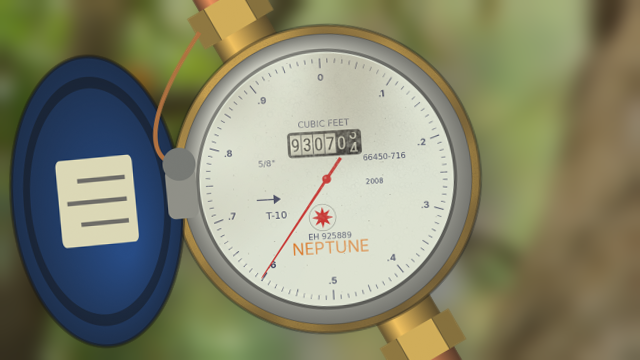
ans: 930703.60; ft³
